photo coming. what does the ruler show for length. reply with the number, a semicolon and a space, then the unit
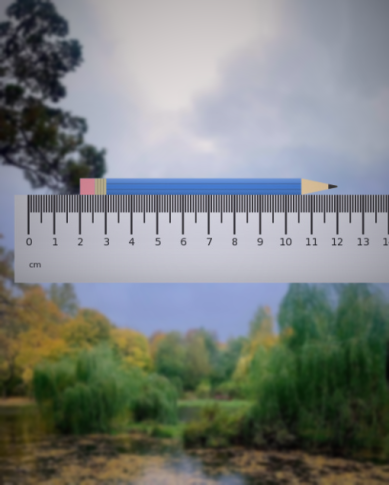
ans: 10; cm
